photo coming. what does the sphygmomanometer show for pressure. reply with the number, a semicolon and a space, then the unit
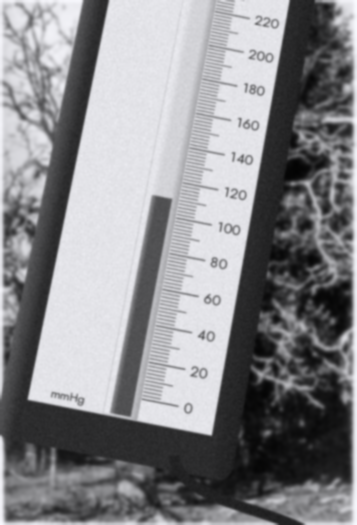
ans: 110; mmHg
